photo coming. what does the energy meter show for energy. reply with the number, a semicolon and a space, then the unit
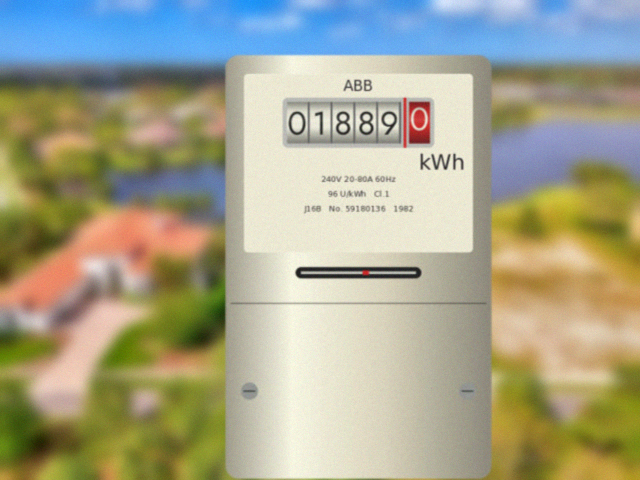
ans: 1889.0; kWh
